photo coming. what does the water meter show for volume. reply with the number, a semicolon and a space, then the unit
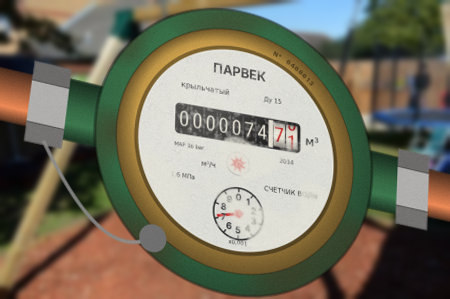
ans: 74.707; m³
